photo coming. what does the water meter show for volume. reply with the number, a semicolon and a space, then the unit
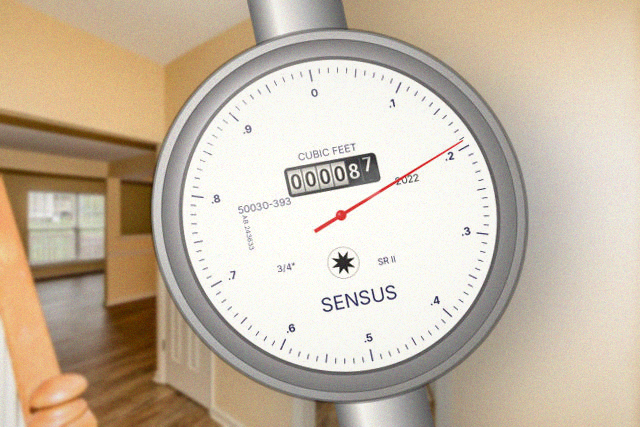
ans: 87.19; ft³
